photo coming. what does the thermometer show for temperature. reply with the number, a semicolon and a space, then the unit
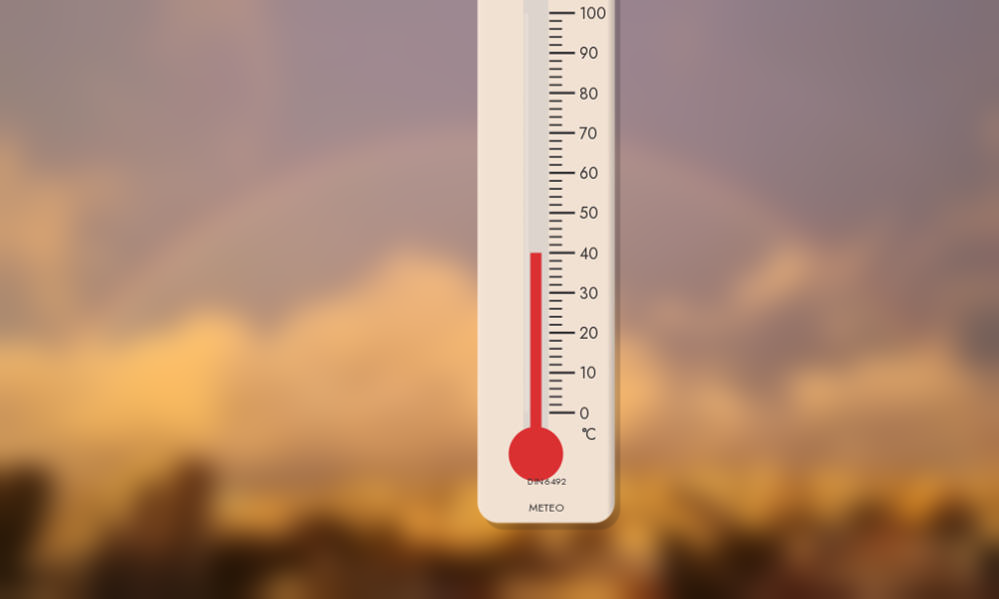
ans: 40; °C
